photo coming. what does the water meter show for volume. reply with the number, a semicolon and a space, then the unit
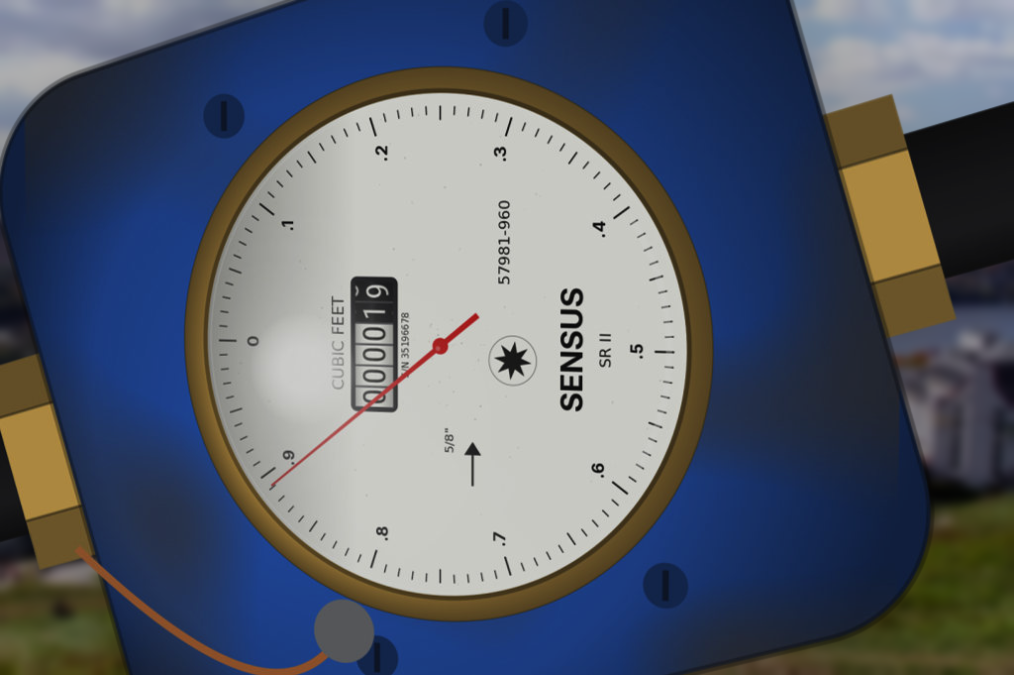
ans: 18.89; ft³
